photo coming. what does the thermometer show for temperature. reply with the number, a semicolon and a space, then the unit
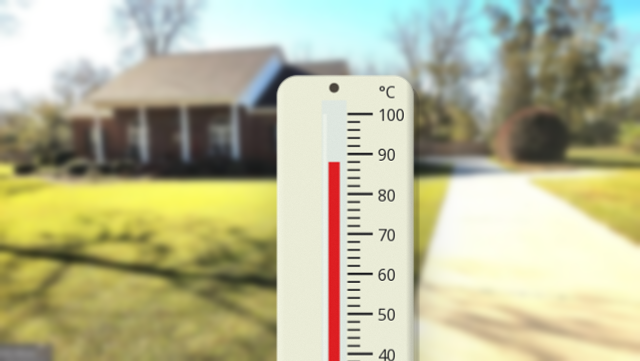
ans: 88; °C
